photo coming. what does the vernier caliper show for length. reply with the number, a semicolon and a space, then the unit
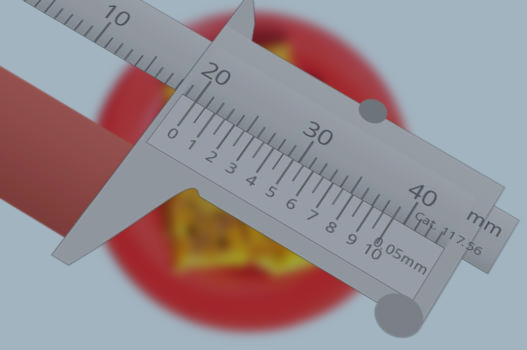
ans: 20.0; mm
